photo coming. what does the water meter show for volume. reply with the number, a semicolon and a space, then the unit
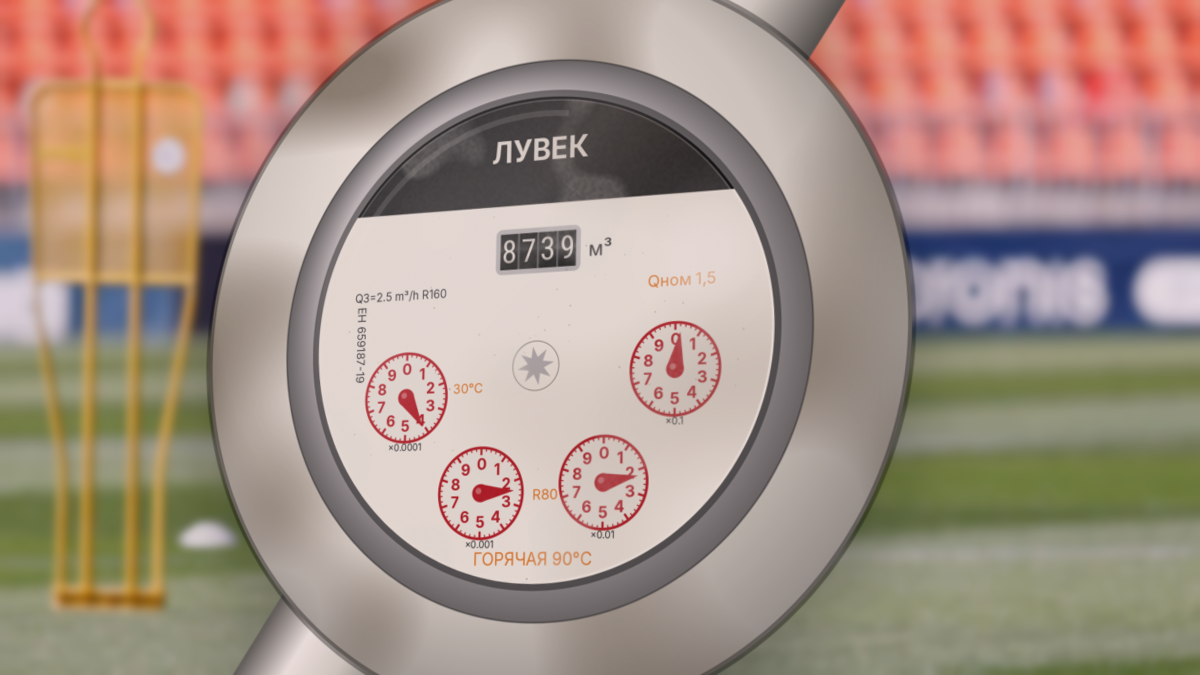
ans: 8739.0224; m³
